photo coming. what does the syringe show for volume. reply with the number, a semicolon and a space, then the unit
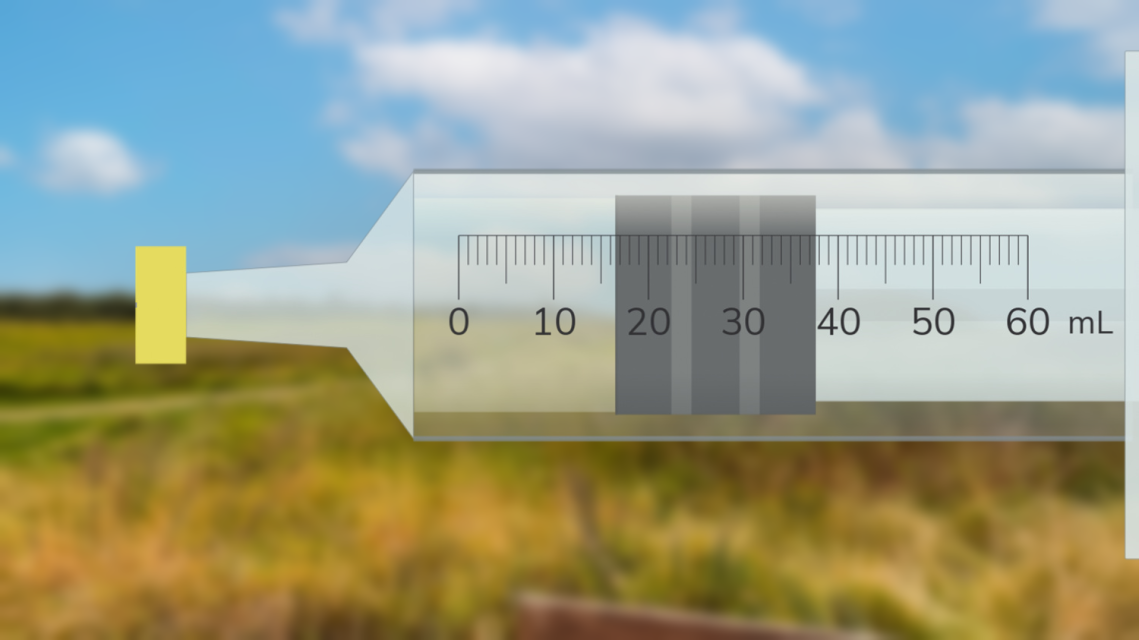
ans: 16.5; mL
